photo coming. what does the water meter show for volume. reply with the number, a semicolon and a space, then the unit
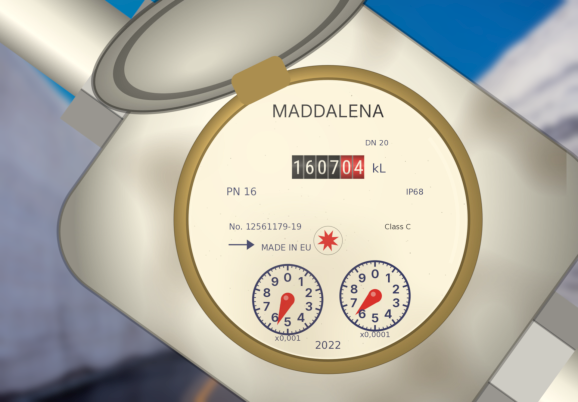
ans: 1607.0456; kL
